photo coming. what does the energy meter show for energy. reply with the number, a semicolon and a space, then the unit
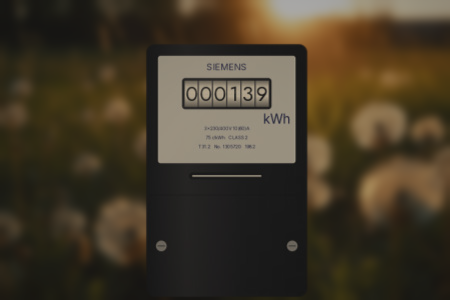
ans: 139; kWh
